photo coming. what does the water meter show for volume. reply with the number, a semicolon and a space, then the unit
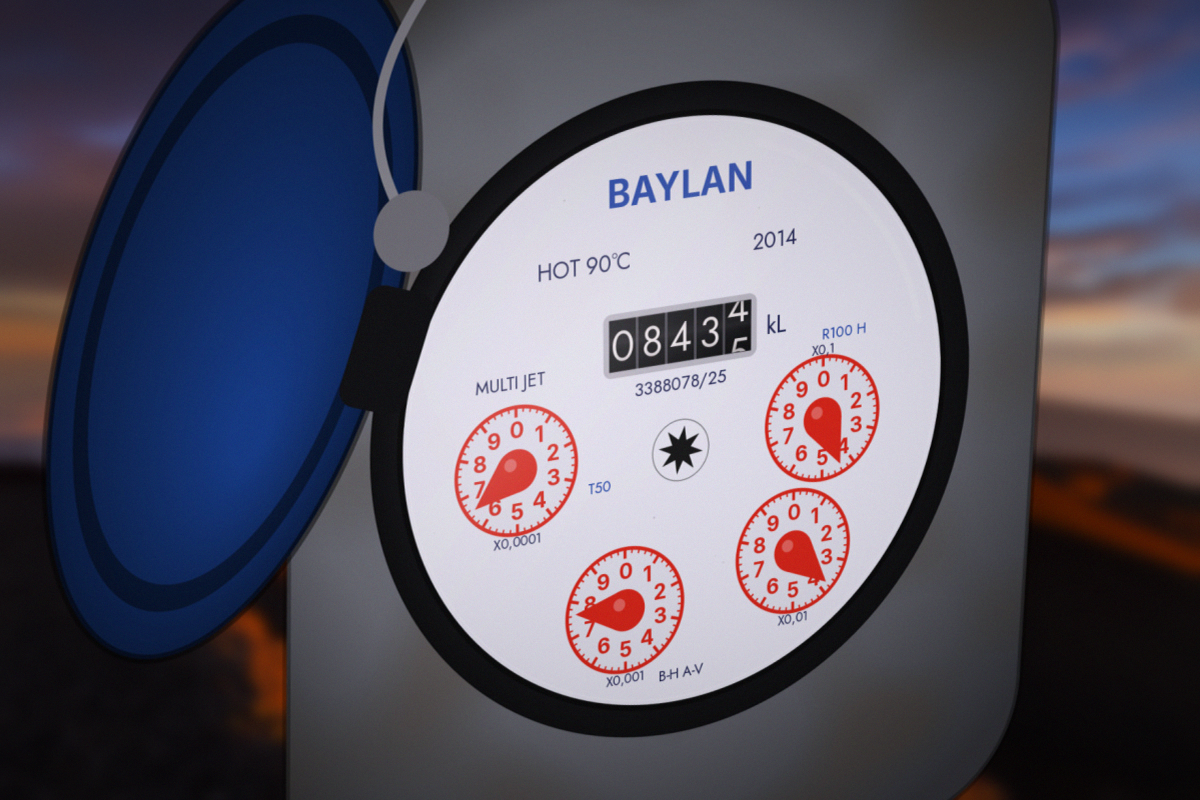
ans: 8434.4376; kL
